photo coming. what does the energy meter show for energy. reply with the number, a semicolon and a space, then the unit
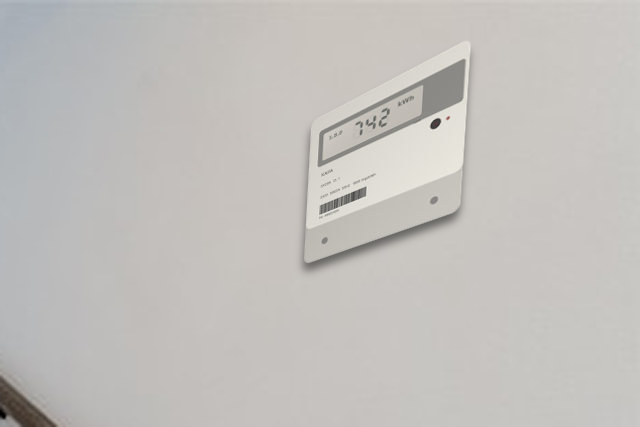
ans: 742; kWh
